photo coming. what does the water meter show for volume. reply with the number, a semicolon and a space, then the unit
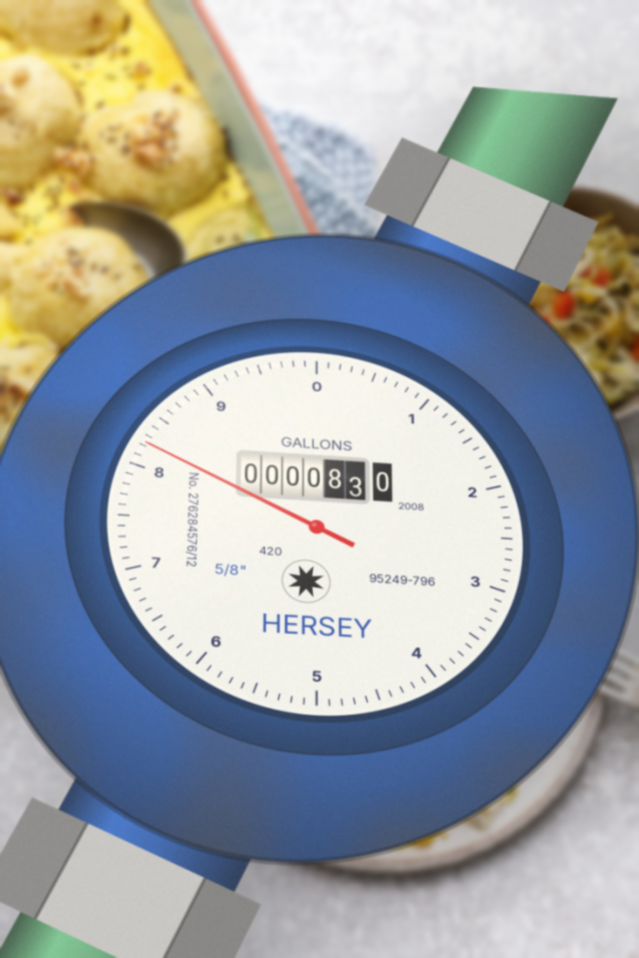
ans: 828.2; gal
